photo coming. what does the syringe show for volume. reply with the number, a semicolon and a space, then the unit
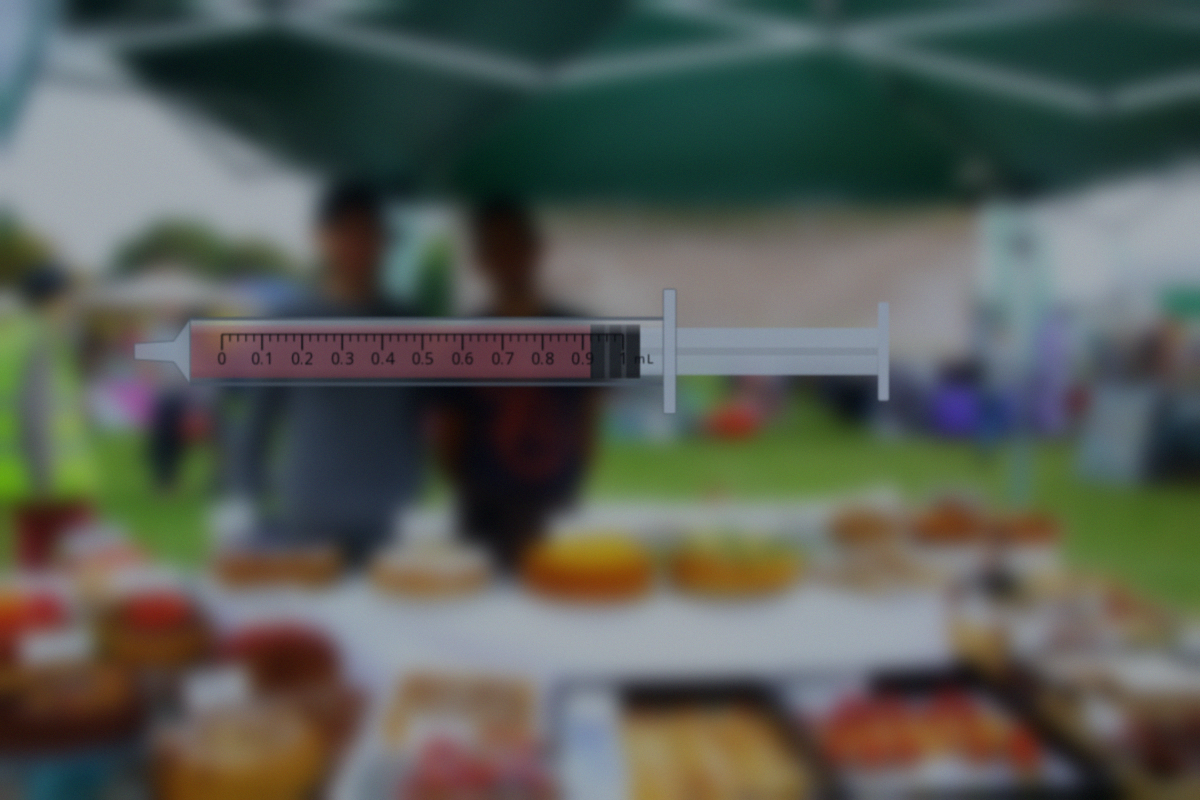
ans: 0.92; mL
